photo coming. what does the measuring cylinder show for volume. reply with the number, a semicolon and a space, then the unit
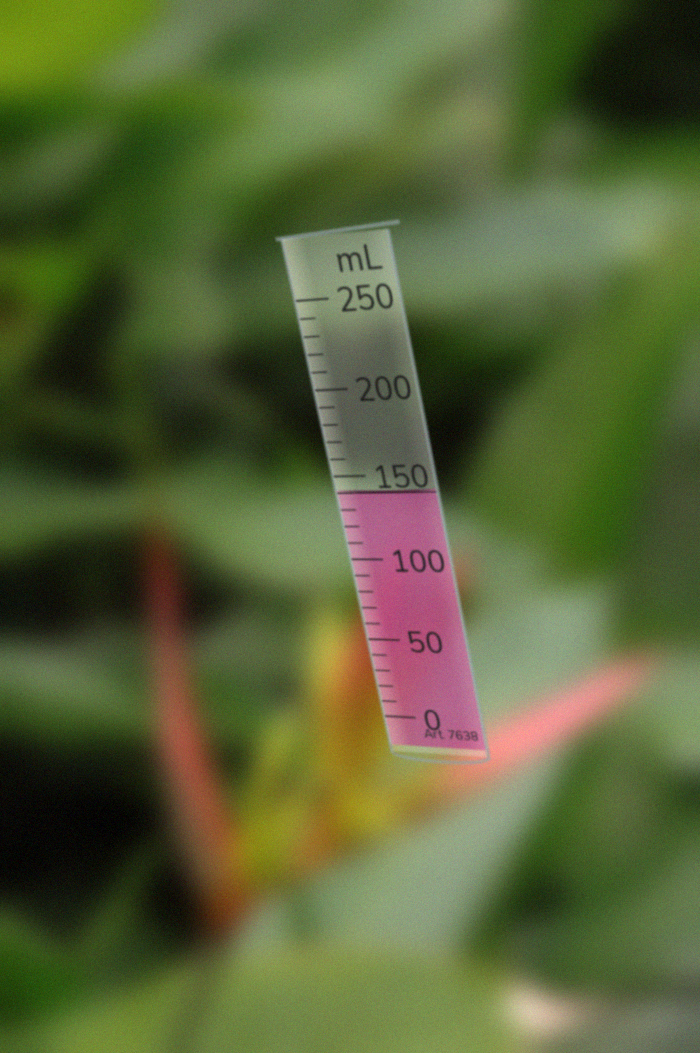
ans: 140; mL
